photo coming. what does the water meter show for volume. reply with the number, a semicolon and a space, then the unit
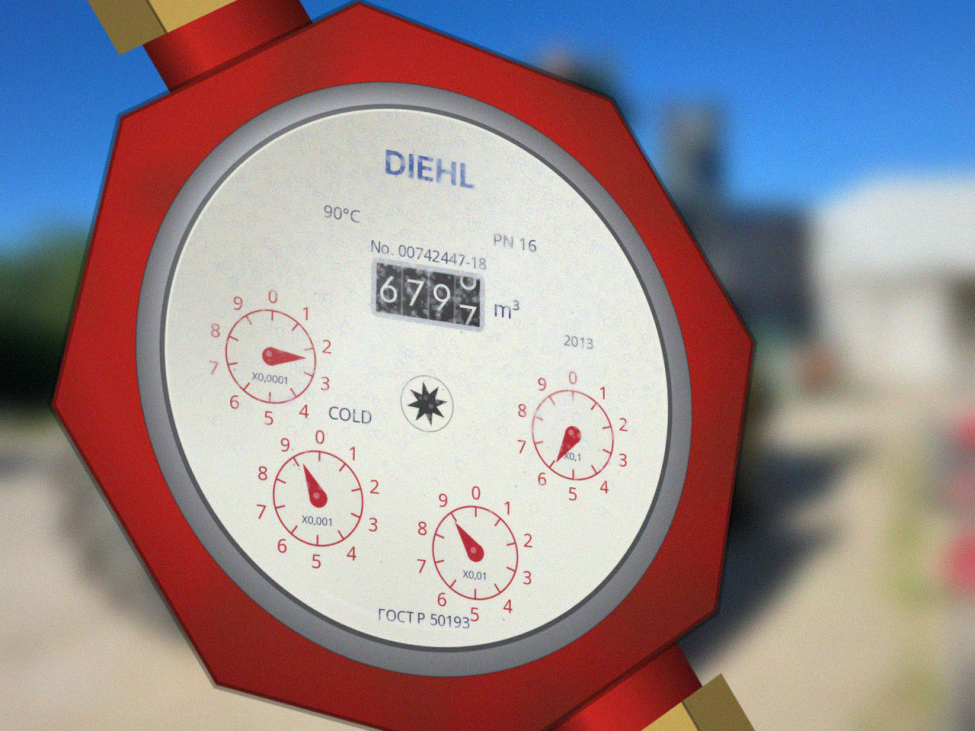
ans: 6796.5892; m³
